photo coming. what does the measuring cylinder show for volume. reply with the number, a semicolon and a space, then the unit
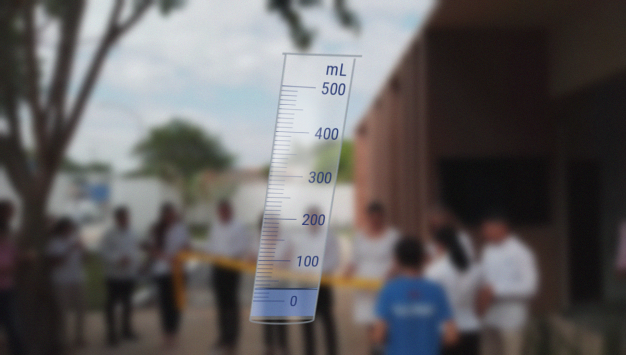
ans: 30; mL
